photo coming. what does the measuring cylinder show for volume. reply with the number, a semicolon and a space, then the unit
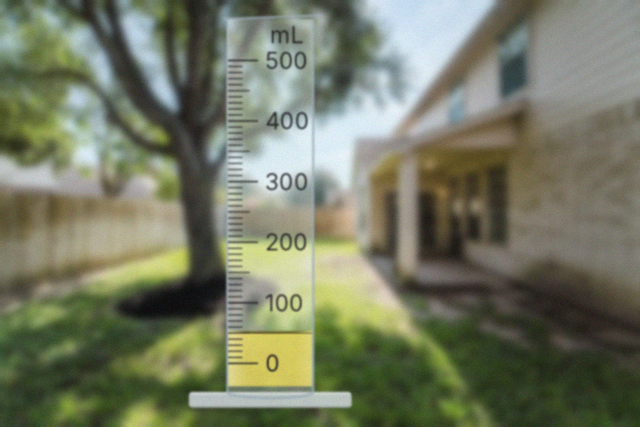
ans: 50; mL
